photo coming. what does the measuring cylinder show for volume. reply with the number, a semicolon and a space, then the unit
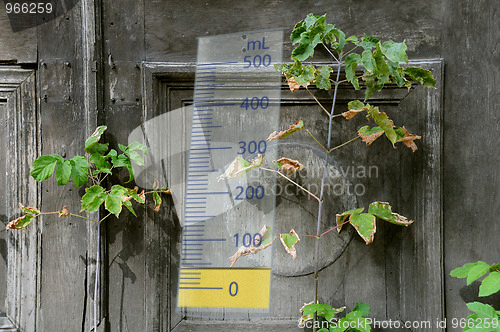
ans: 40; mL
